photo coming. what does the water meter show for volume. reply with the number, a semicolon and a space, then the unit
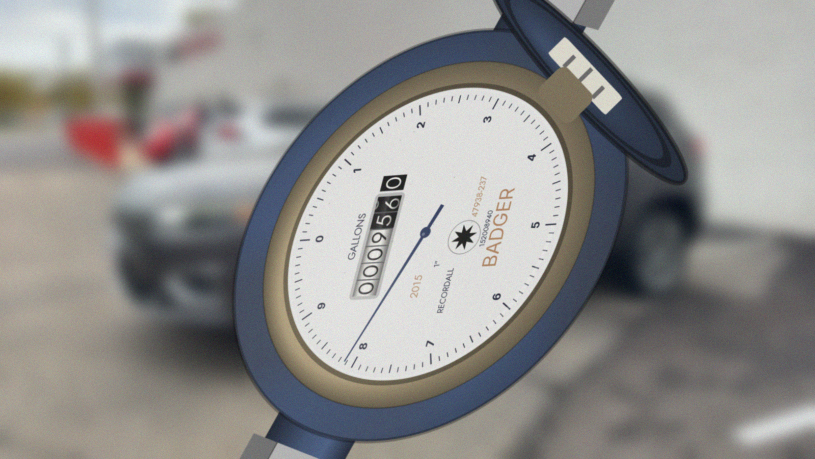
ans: 9558.1; gal
